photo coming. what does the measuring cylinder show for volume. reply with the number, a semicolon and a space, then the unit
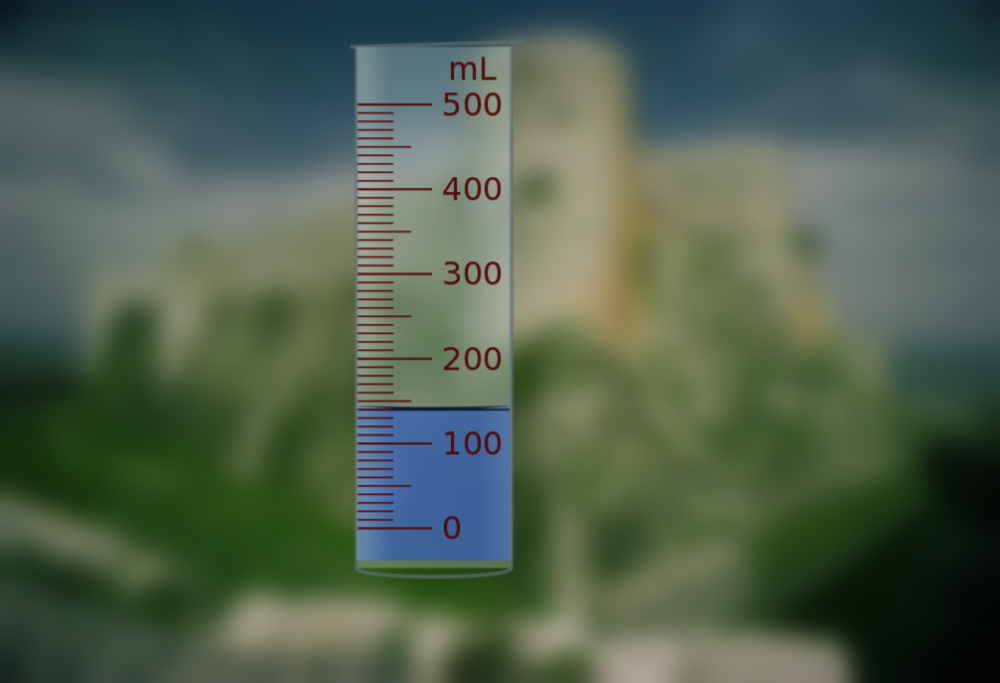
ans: 140; mL
